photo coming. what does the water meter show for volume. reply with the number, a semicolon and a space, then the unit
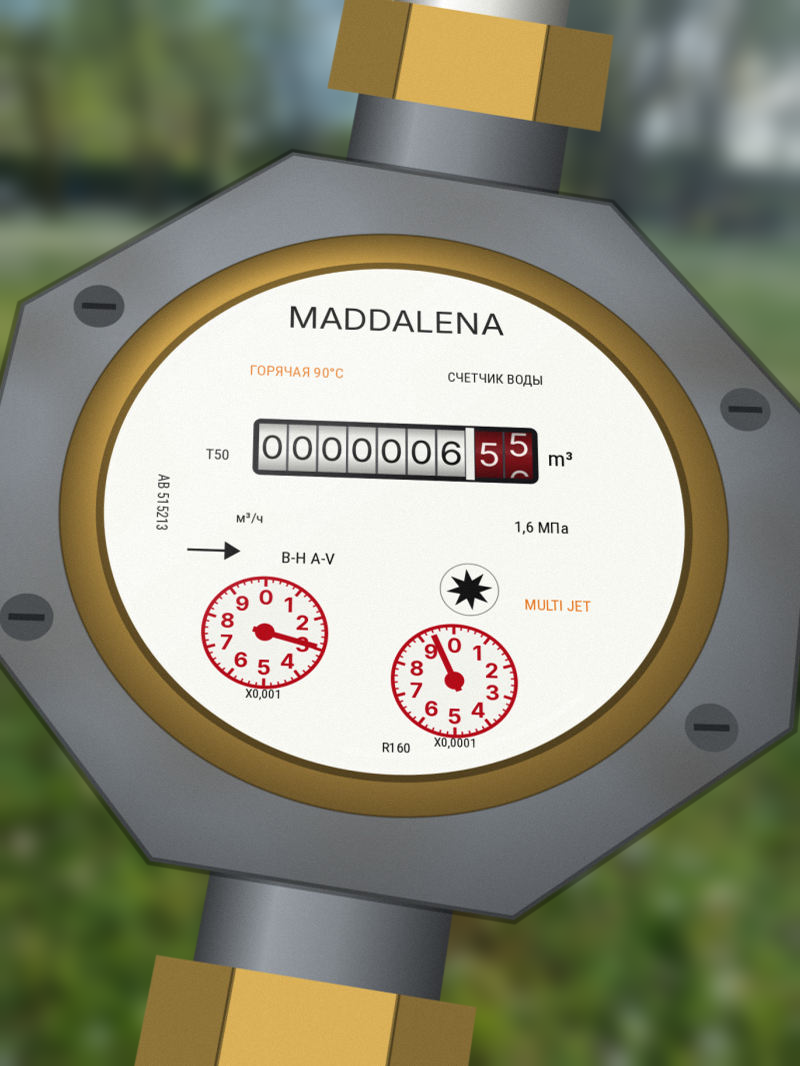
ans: 6.5529; m³
